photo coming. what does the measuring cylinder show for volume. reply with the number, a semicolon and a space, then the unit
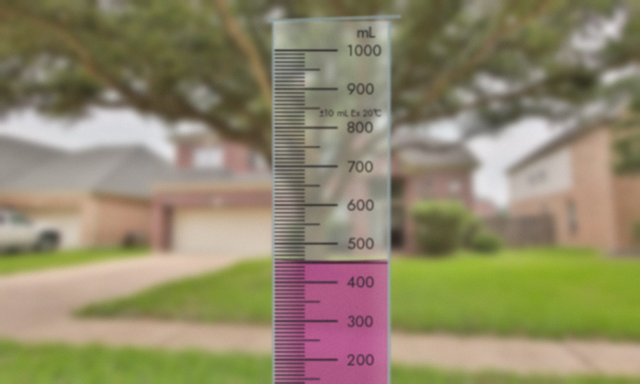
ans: 450; mL
